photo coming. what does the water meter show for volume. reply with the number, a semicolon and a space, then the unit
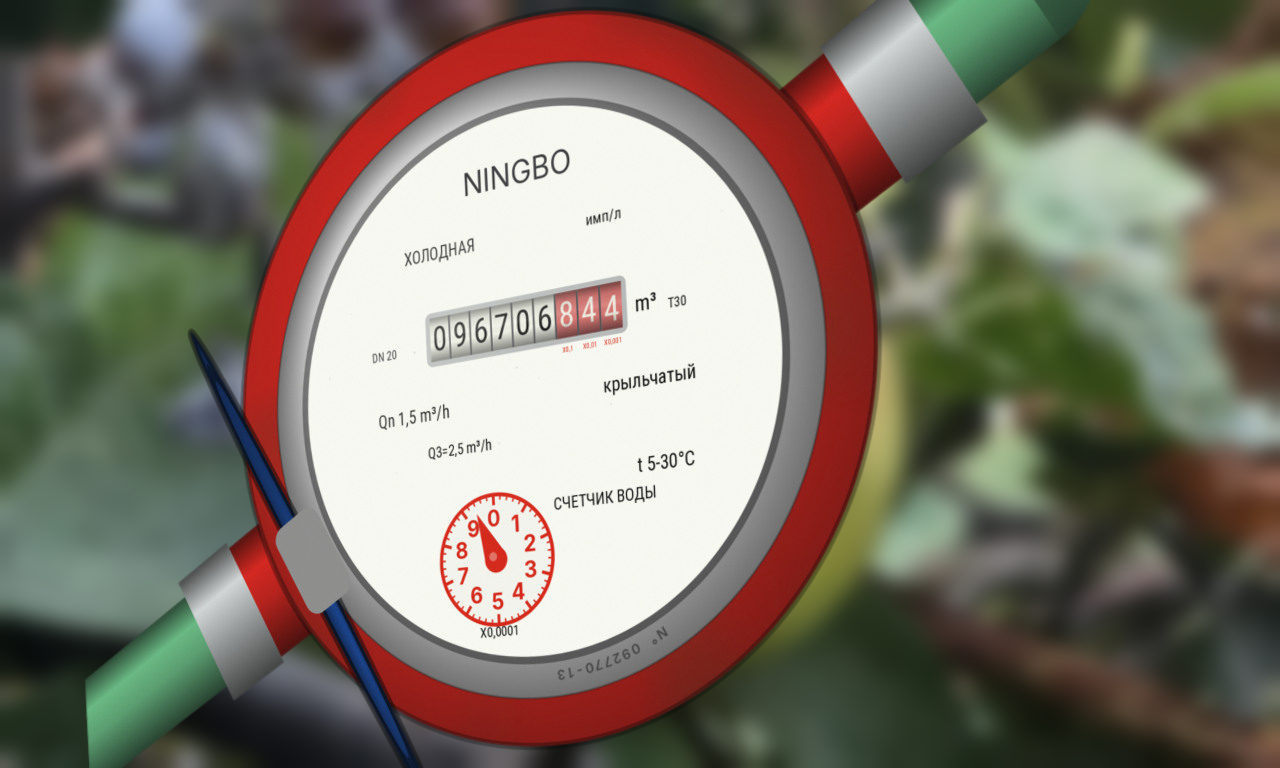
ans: 96706.8439; m³
